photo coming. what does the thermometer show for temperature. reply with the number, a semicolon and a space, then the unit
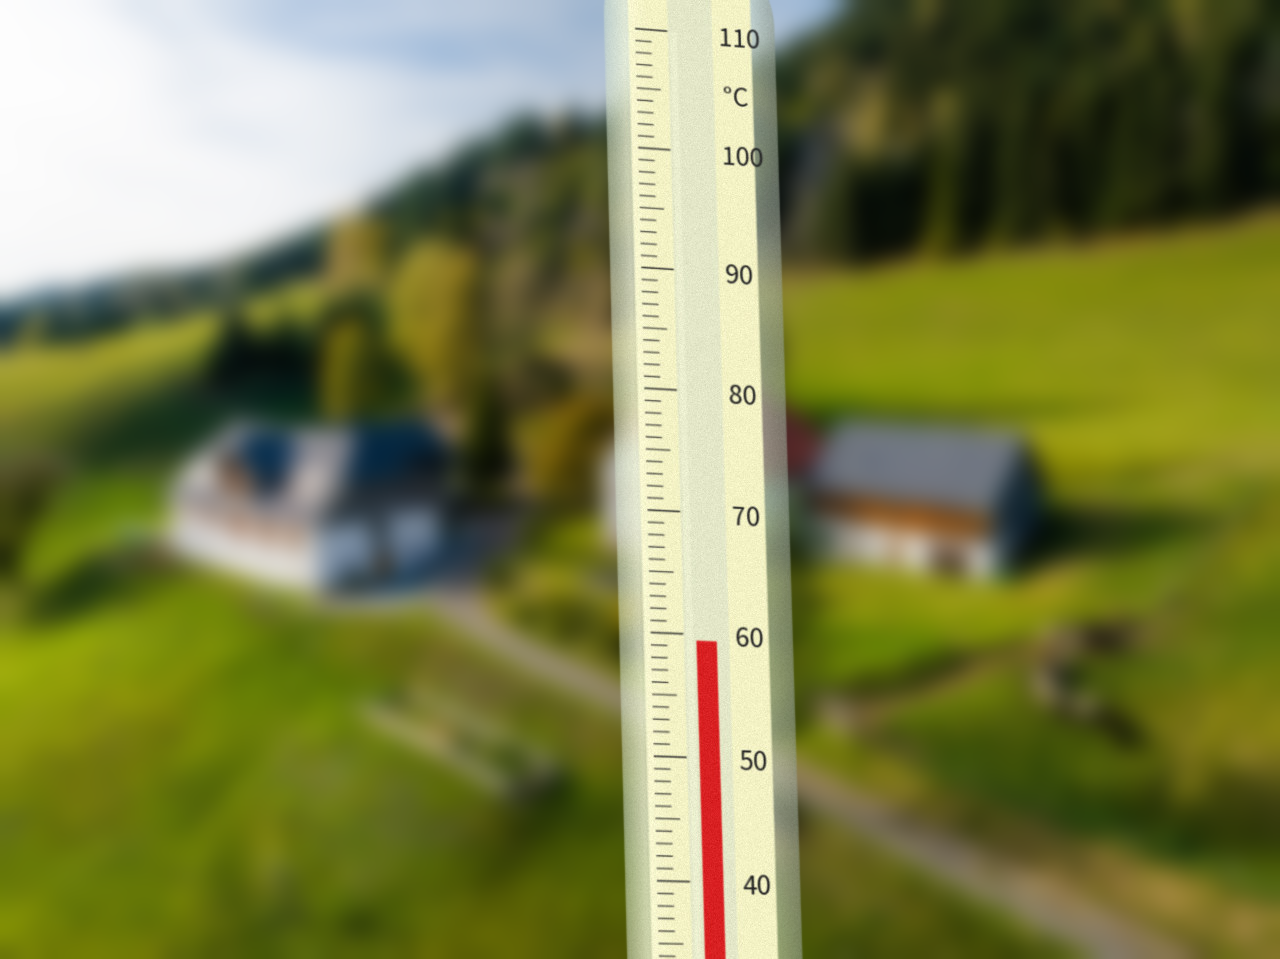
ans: 59.5; °C
